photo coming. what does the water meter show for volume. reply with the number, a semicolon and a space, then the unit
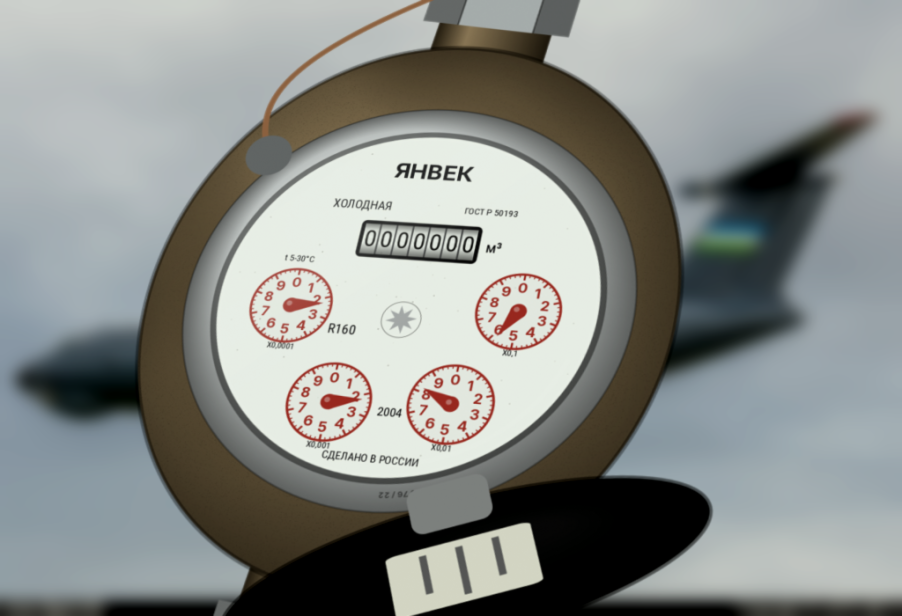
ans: 0.5822; m³
